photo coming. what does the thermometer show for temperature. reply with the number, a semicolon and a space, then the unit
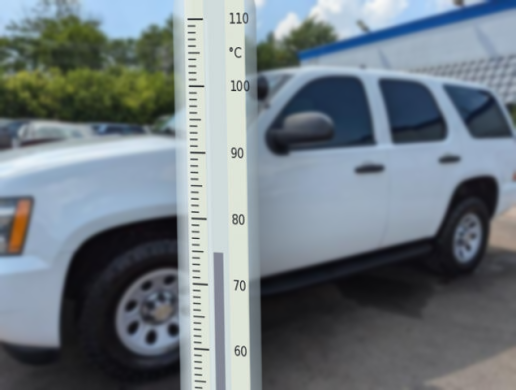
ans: 75; °C
